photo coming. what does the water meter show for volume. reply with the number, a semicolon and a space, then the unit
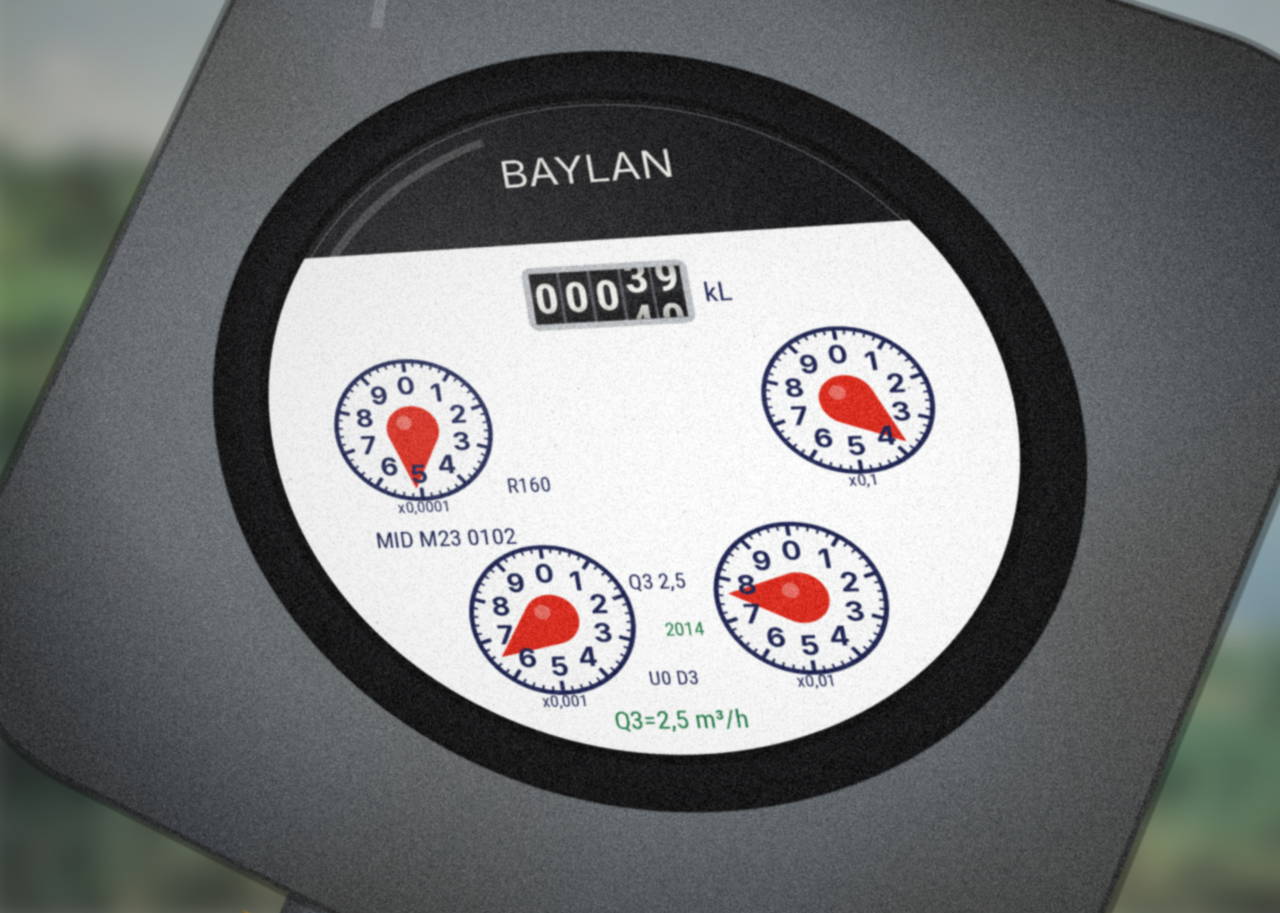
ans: 39.3765; kL
